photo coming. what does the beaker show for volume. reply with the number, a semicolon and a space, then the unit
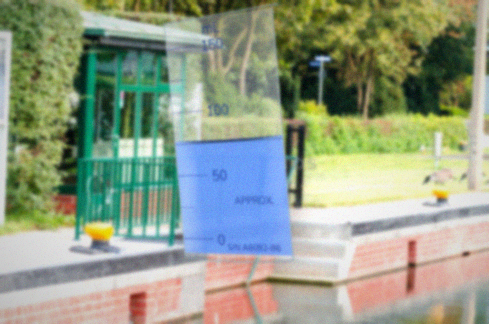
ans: 75; mL
